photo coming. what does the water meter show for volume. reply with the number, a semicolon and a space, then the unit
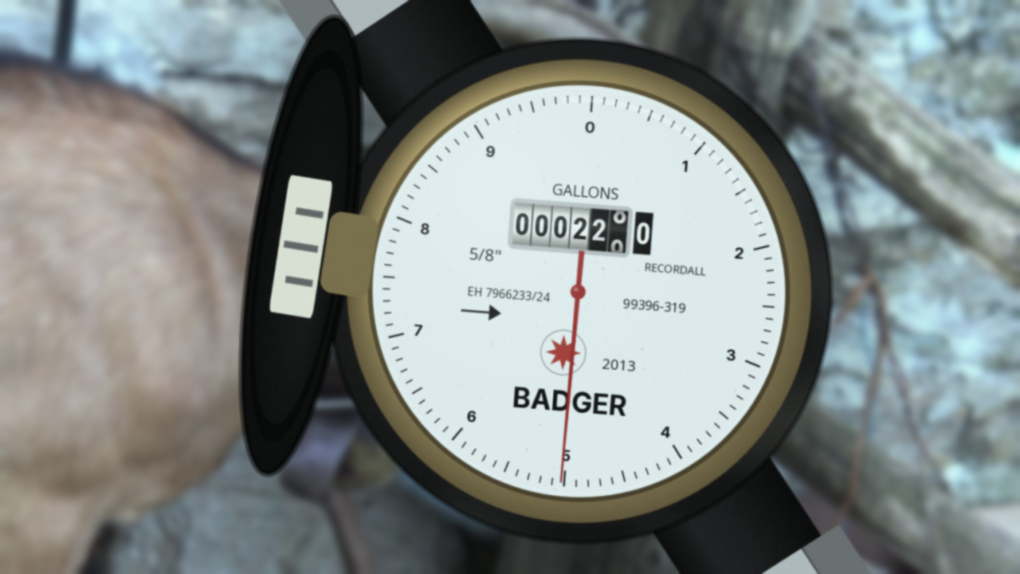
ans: 2285.0; gal
